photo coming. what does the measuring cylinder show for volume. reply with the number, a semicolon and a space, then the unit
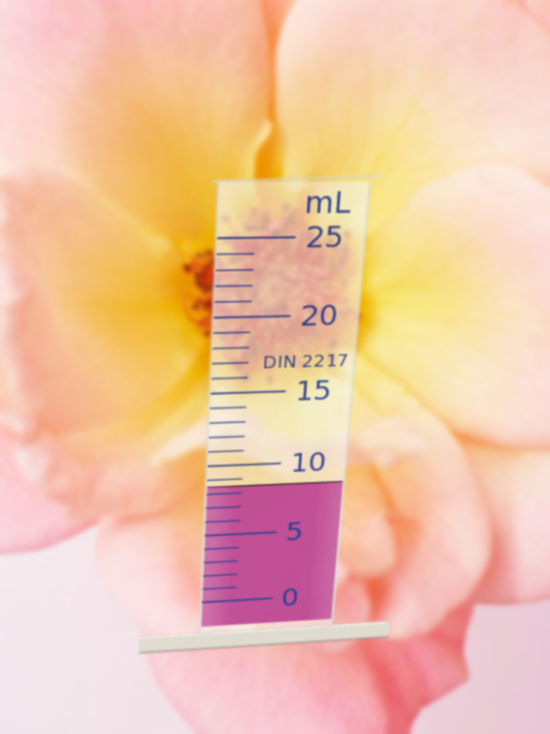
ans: 8.5; mL
